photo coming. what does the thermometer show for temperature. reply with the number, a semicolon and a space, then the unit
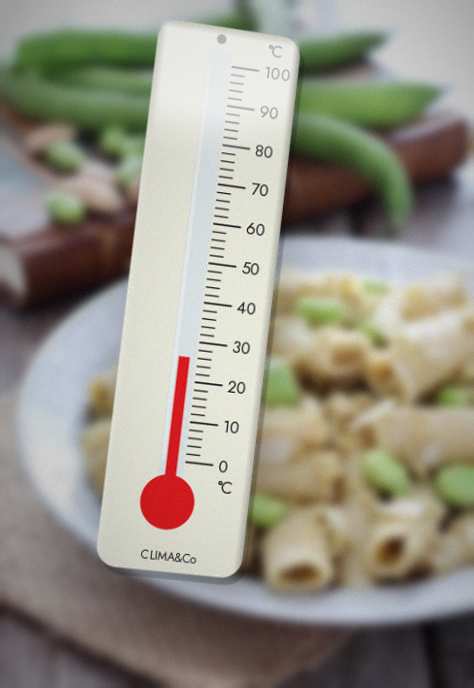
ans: 26; °C
